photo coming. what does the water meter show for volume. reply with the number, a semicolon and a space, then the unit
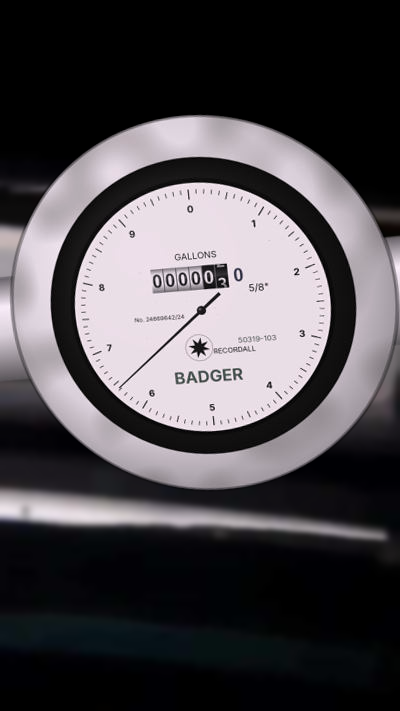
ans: 26.4; gal
